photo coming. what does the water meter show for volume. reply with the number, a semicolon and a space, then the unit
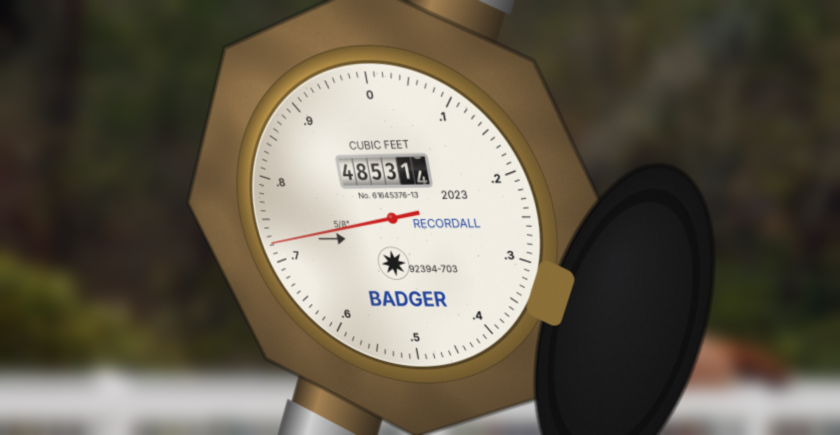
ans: 485313.72; ft³
